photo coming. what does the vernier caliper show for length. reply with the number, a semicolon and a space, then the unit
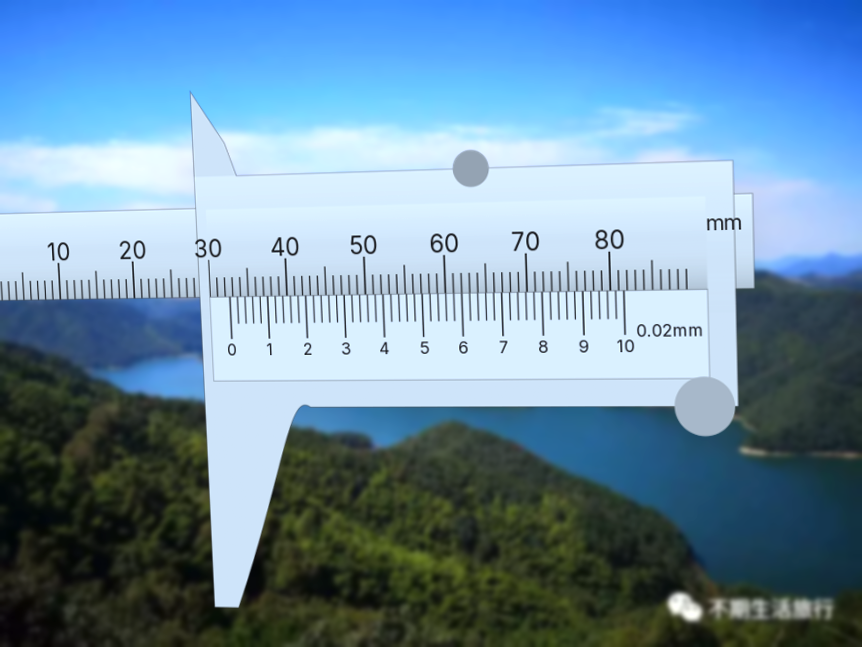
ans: 32.6; mm
